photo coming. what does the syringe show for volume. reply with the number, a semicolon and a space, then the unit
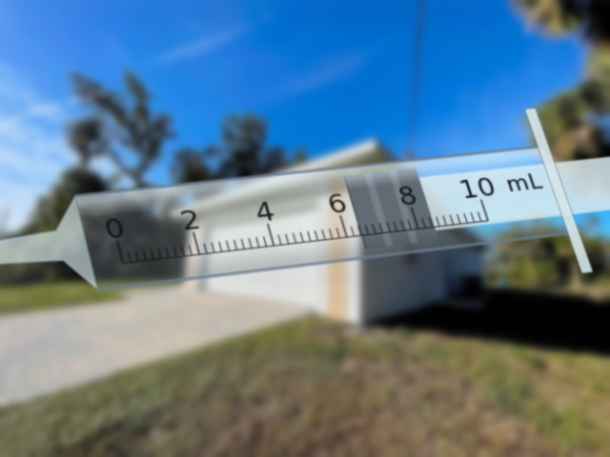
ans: 6.4; mL
